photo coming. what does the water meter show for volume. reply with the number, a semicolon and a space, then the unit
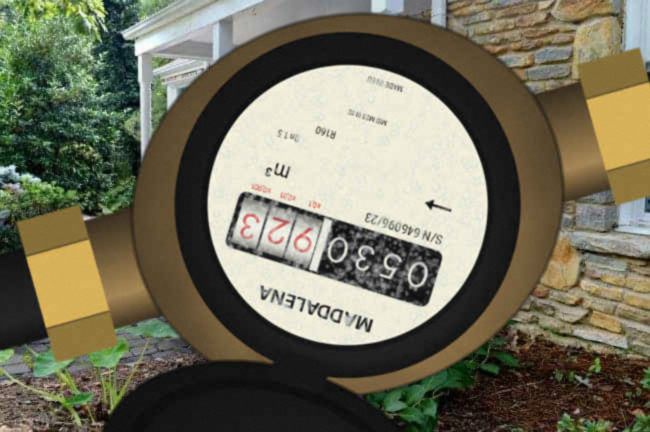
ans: 530.923; m³
